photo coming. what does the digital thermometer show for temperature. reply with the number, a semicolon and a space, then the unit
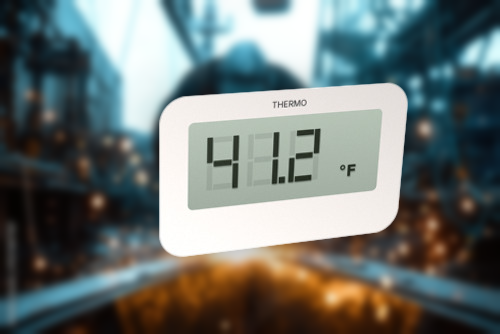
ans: 41.2; °F
